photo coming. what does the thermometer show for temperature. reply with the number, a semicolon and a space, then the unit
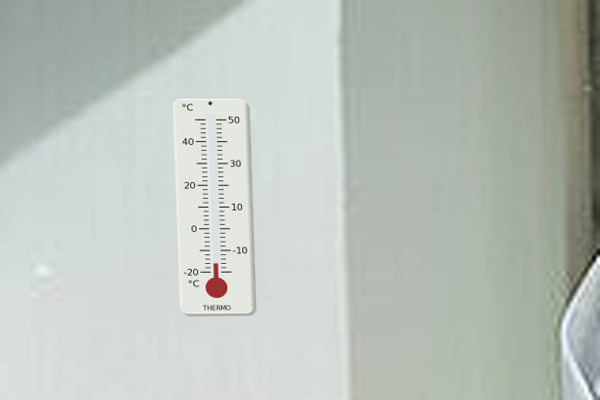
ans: -16; °C
